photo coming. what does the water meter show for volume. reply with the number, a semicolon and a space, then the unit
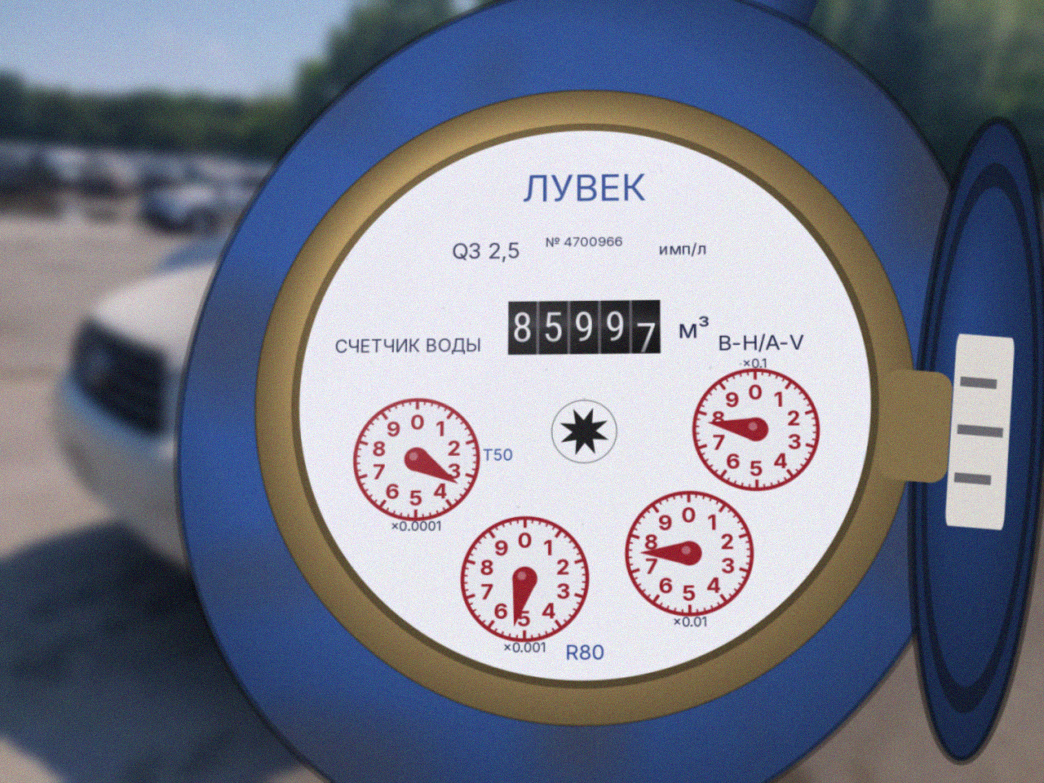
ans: 85996.7753; m³
